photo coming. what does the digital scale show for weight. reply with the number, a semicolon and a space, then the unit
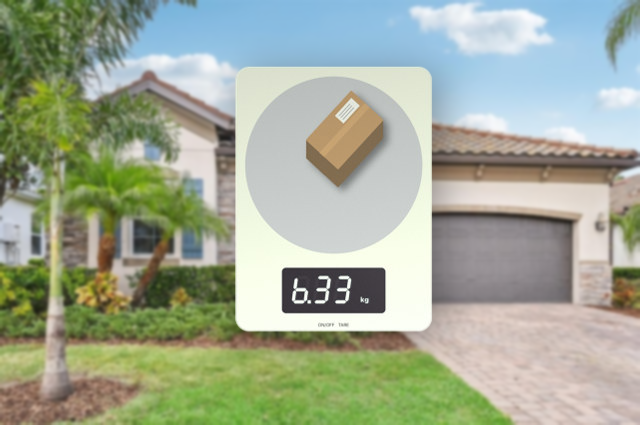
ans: 6.33; kg
